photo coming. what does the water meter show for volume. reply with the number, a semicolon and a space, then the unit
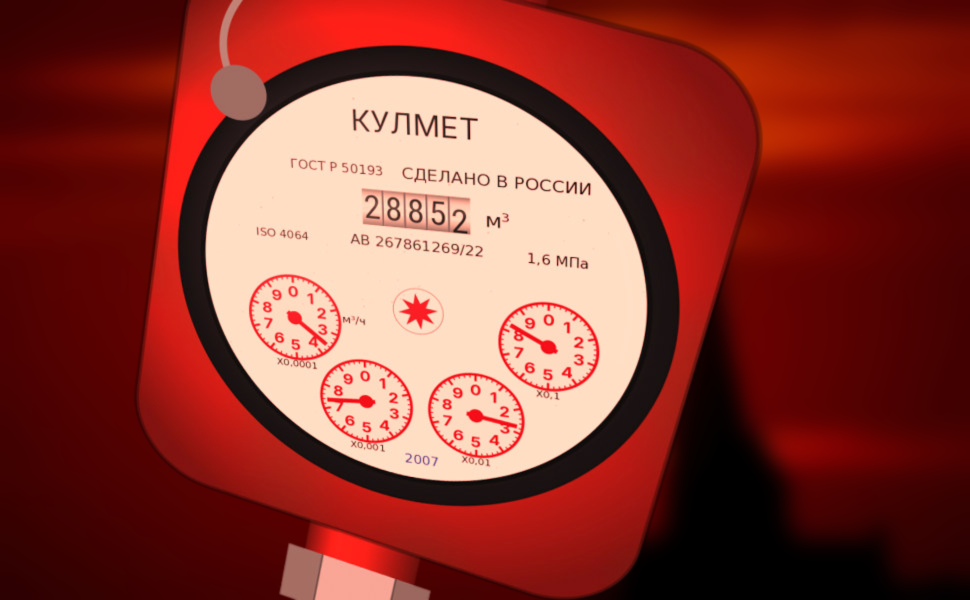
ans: 28851.8273; m³
